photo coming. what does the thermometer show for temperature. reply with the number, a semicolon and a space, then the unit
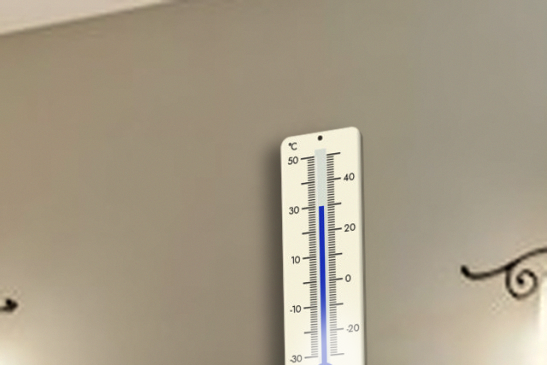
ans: 30; °C
